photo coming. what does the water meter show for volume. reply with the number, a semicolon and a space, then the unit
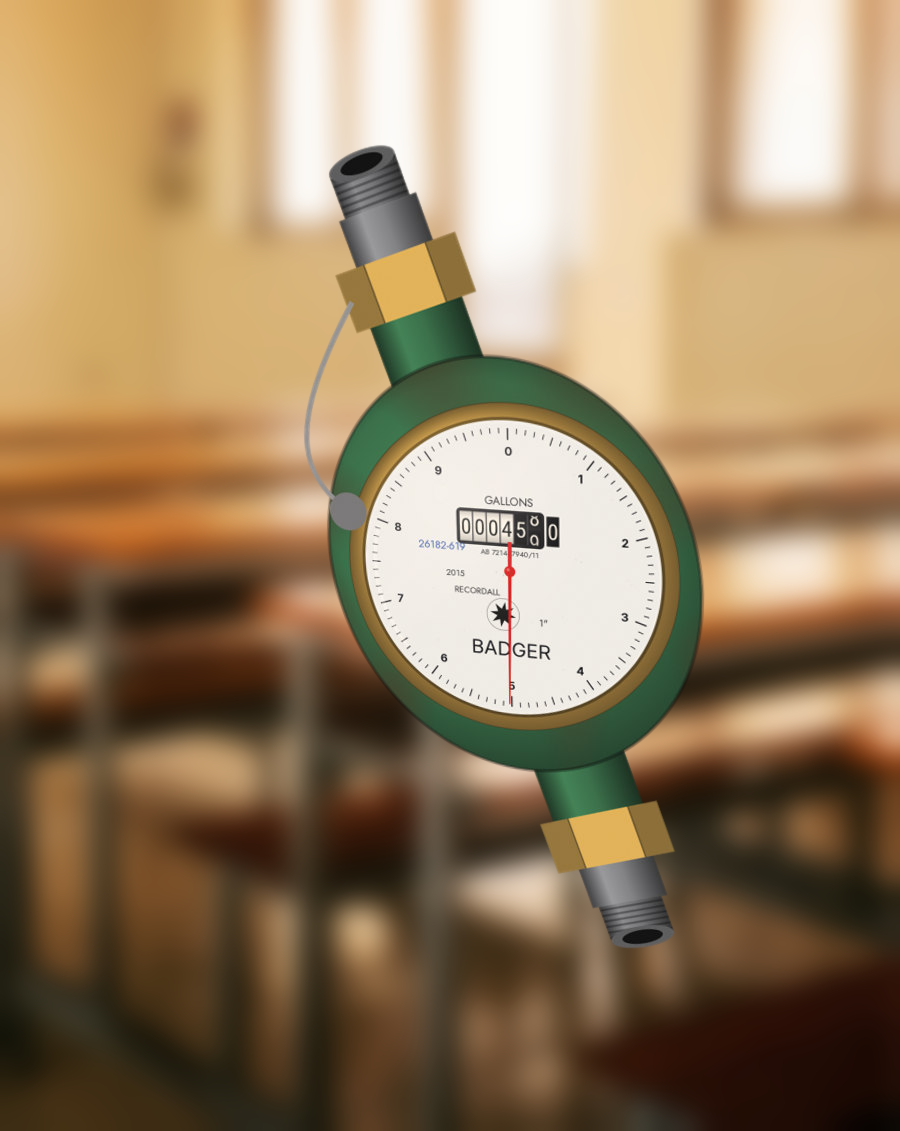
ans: 4585.0; gal
